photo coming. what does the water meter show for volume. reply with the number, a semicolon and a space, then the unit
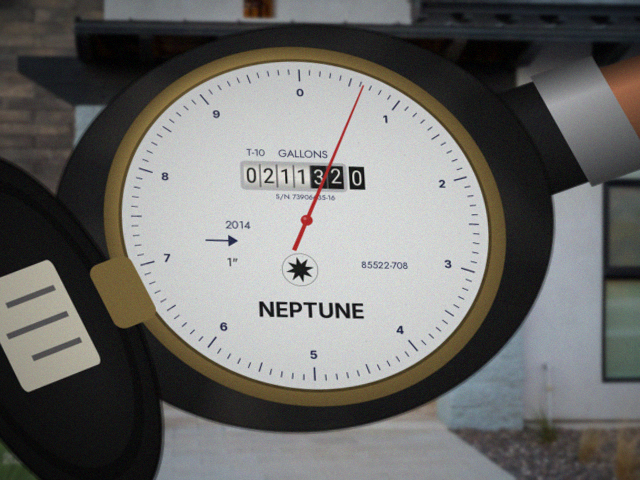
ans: 211320.6; gal
